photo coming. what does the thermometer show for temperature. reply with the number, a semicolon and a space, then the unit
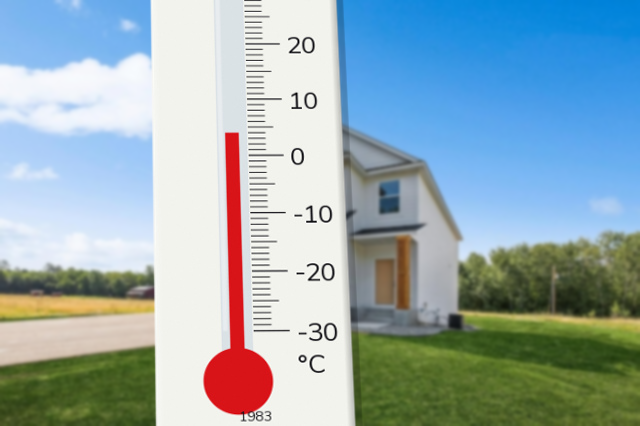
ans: 4; °C
